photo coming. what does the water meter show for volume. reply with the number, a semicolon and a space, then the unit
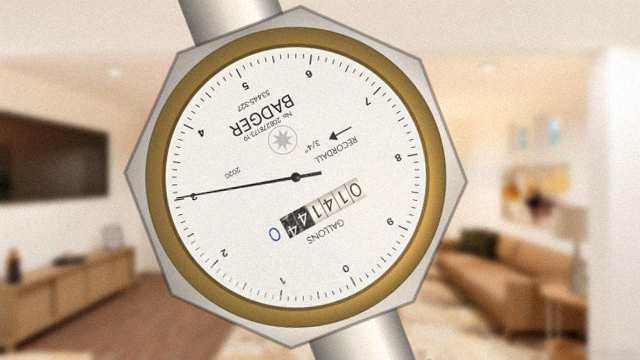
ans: 141443.0; gal
